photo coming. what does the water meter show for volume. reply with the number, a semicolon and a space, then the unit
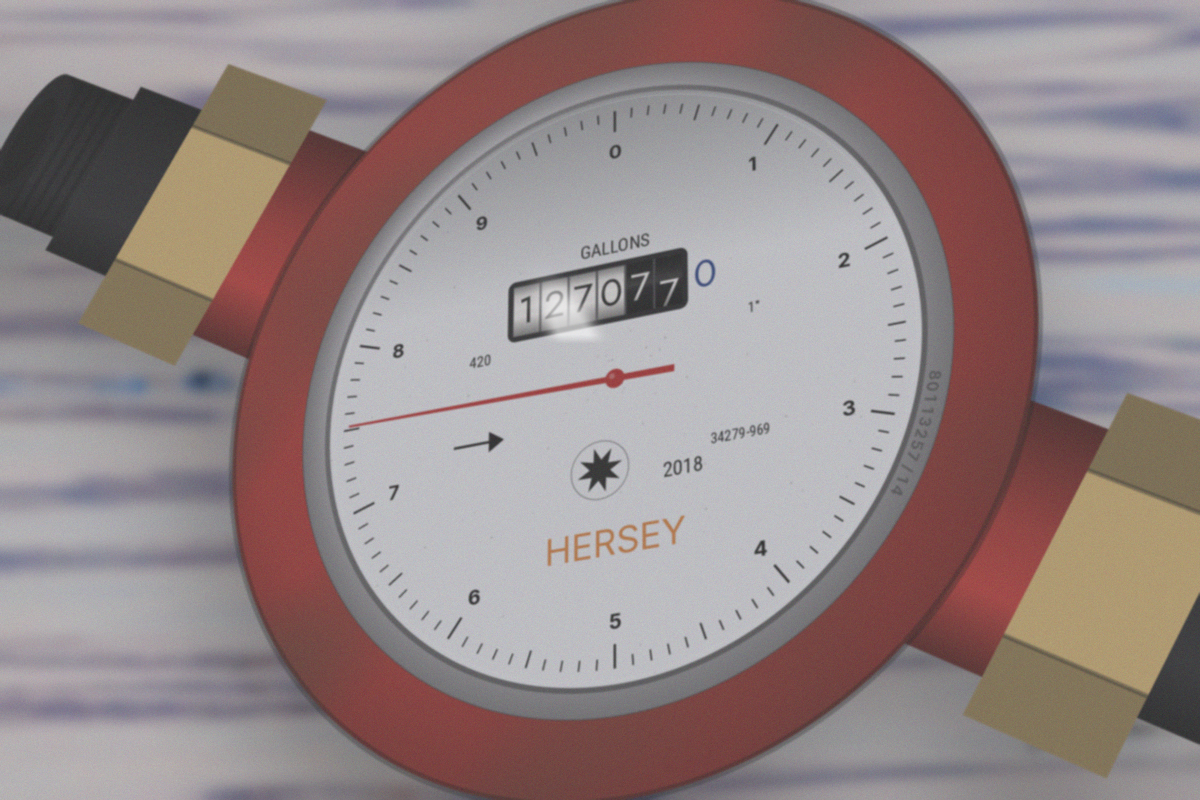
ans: 1270767.5; gal
